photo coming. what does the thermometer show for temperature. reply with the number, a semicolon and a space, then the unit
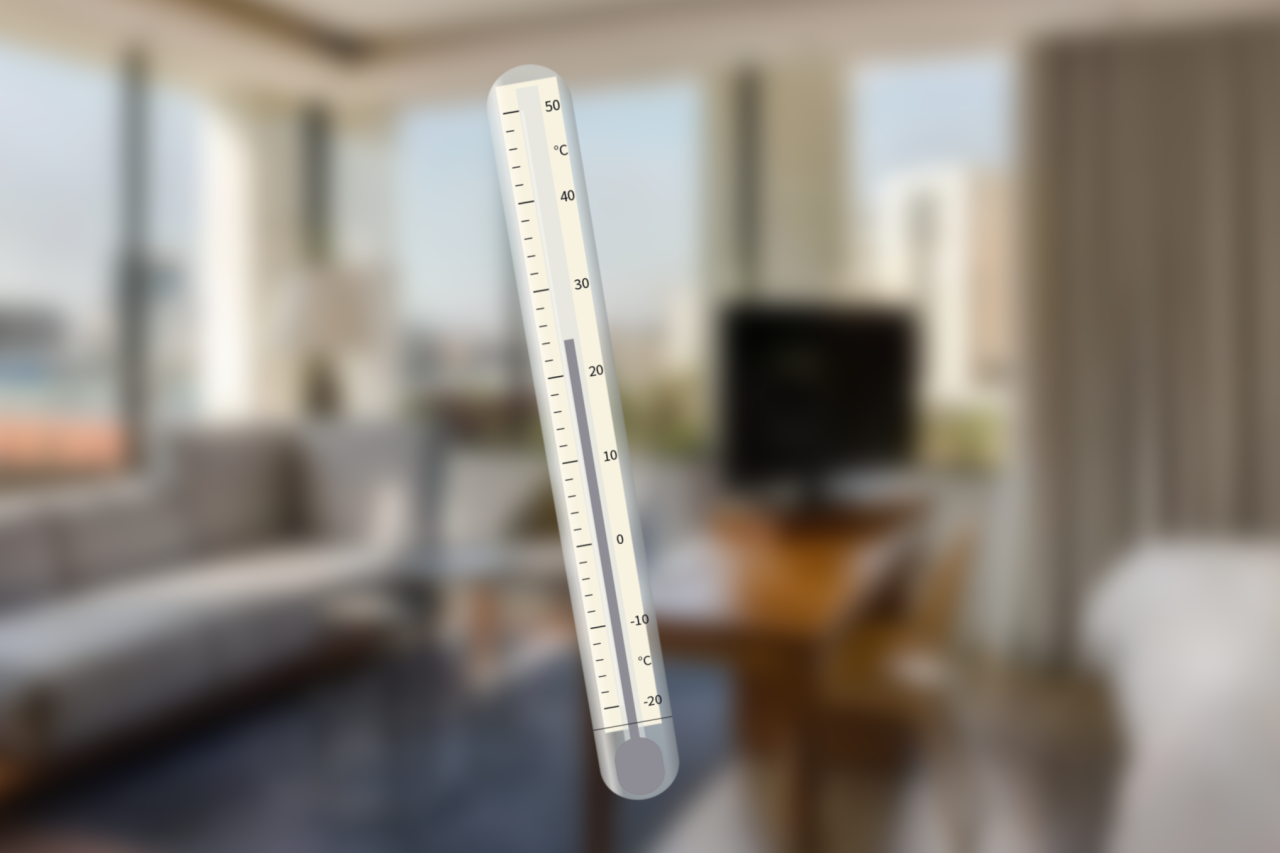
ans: 24; °C
